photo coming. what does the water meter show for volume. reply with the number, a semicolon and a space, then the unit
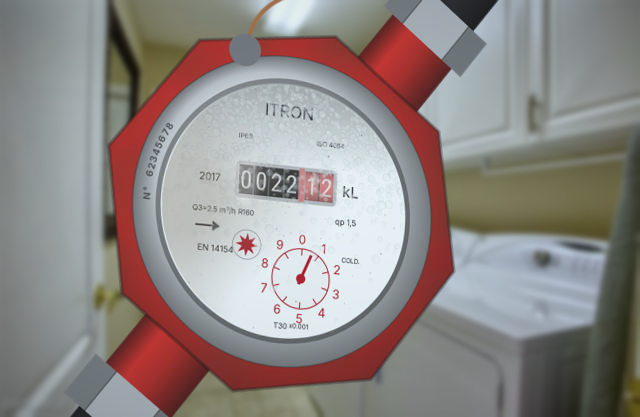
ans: 22.120; kL
